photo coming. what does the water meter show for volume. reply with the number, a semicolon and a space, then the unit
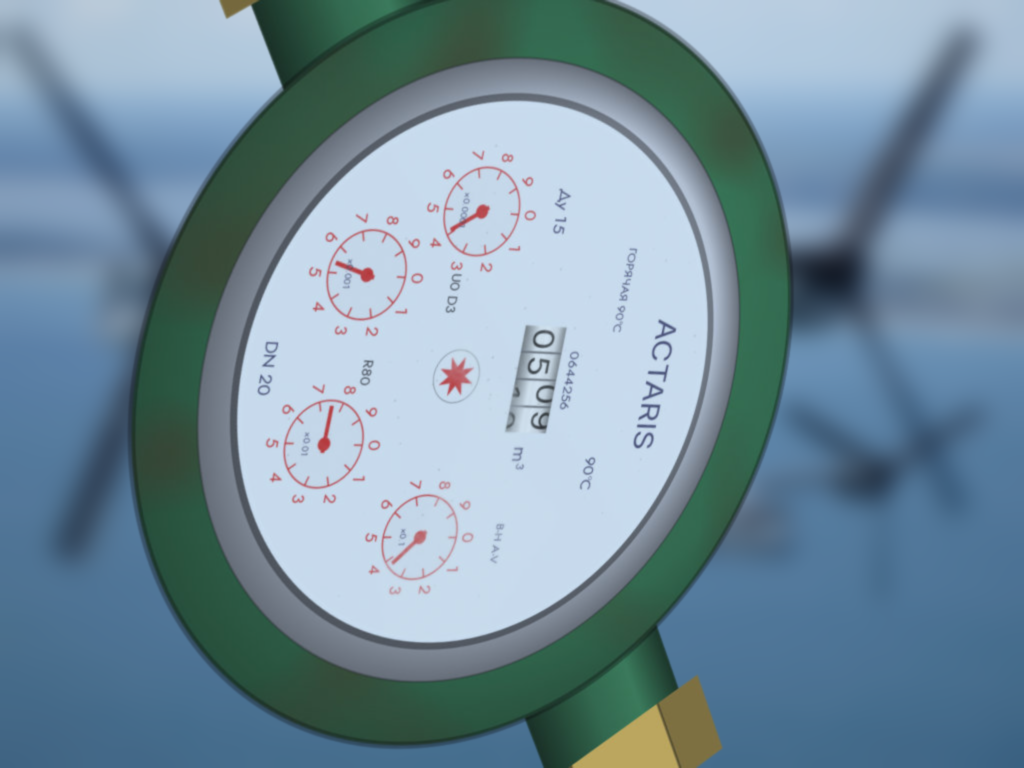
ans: 509.3754; m³
